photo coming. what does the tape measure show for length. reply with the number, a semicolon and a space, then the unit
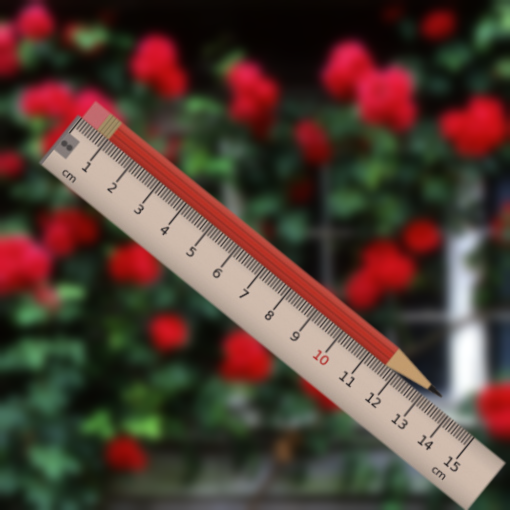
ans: 13.5; cm
